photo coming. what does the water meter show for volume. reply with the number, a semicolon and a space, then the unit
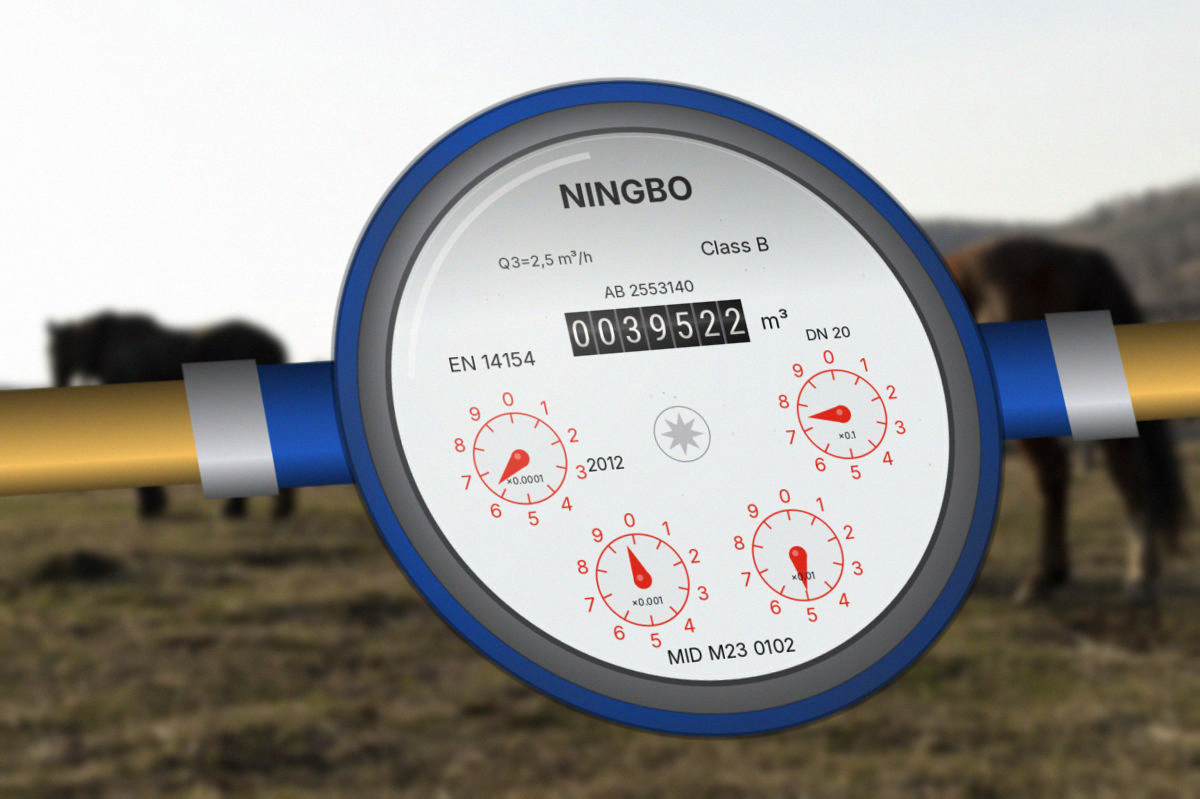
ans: 39522.7496; m³
